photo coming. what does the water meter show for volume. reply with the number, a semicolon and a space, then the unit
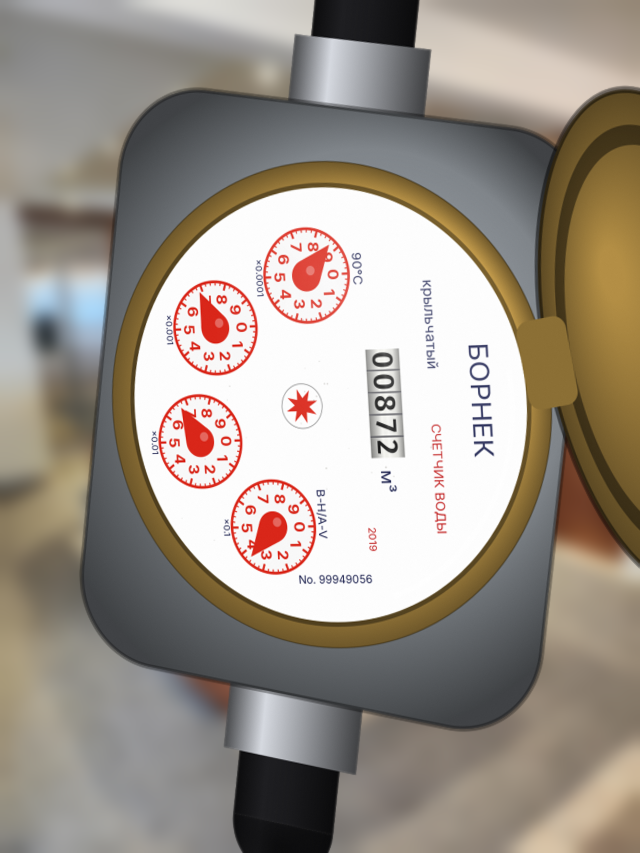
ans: 872.3668; m³
